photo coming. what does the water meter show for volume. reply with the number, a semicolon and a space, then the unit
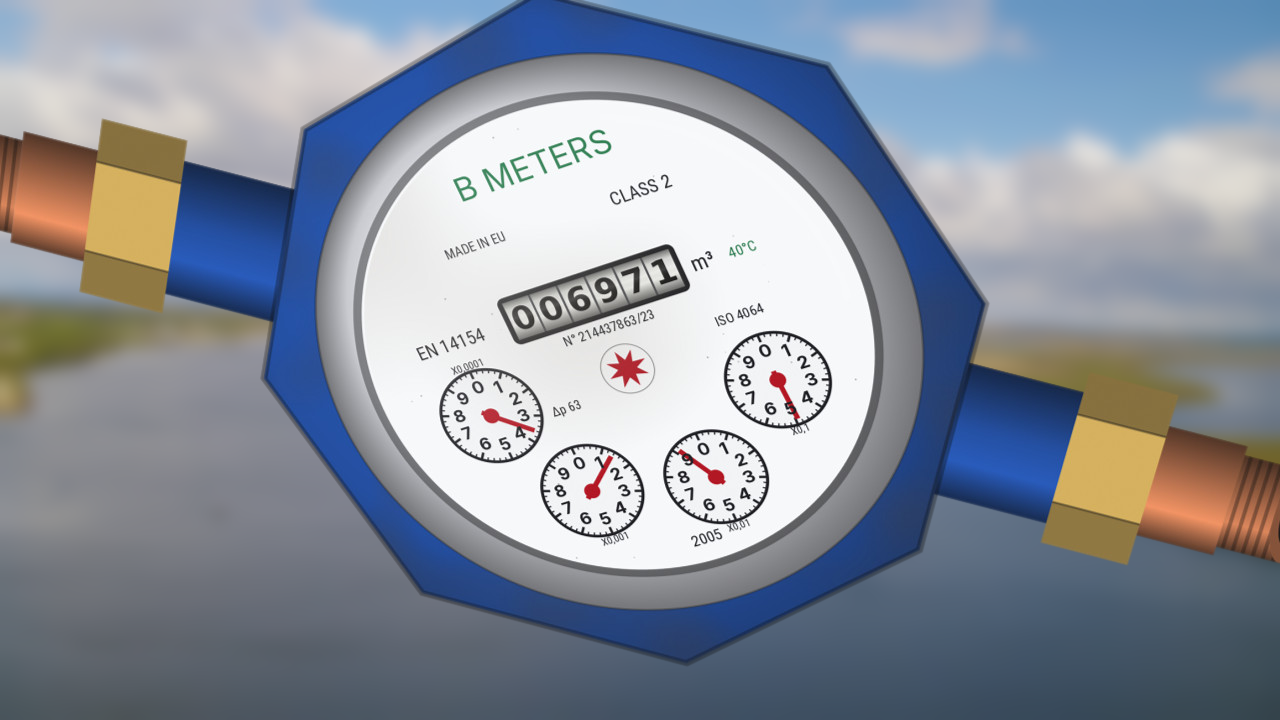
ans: 6971.4913; m³
